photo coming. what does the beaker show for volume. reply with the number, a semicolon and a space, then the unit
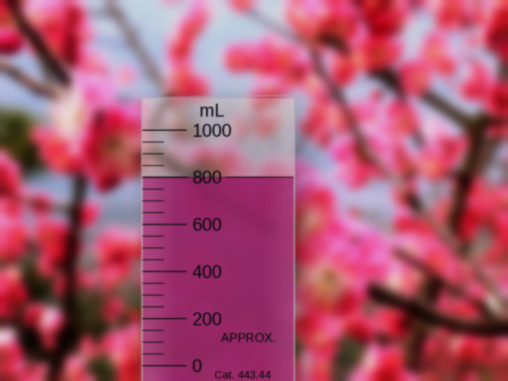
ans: 800; mL
